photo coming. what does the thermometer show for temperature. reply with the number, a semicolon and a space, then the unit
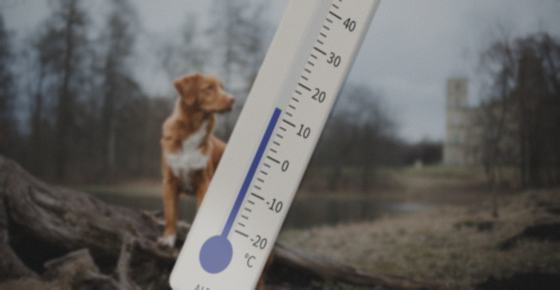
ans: 12; °C
